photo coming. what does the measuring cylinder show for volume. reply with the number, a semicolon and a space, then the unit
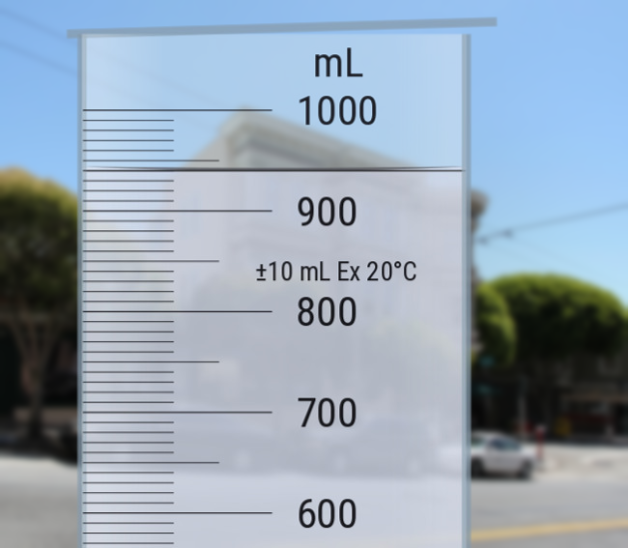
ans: 940; mL
